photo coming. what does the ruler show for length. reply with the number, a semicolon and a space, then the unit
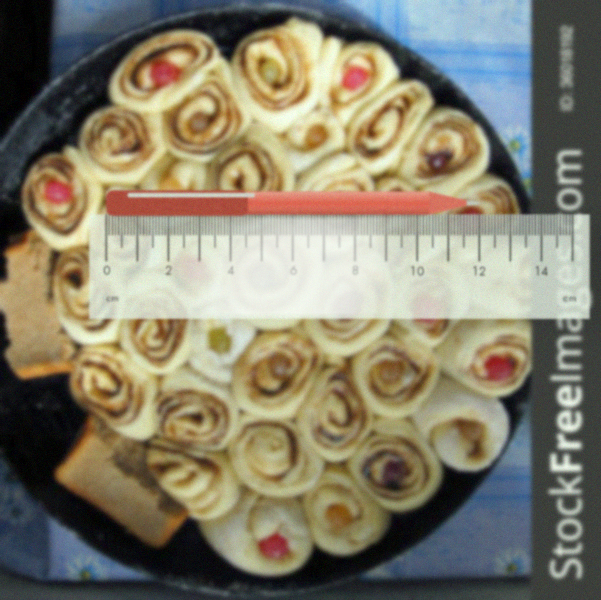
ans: 12; cm
